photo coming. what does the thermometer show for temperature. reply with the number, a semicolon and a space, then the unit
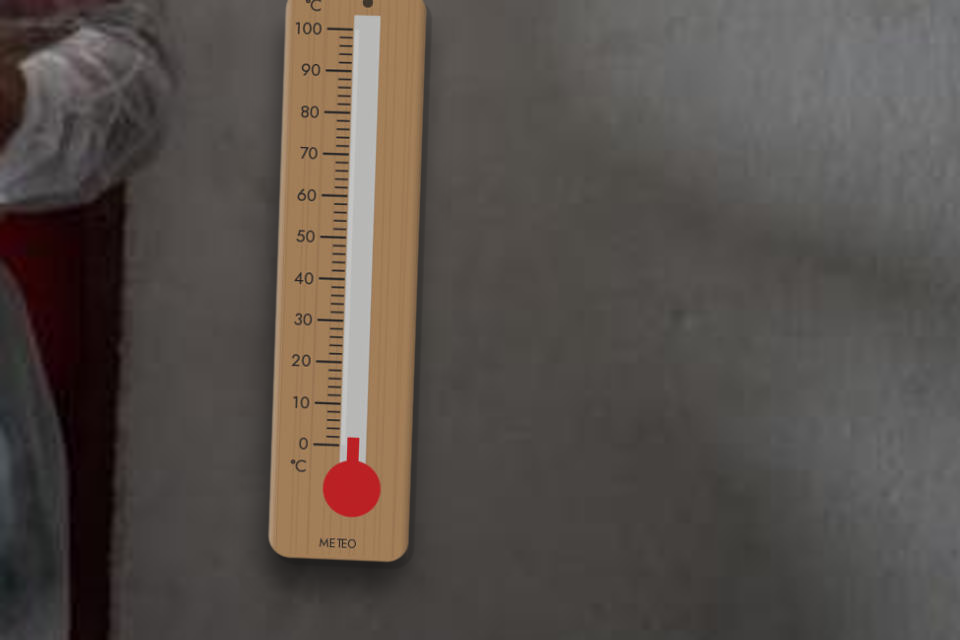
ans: 2; °C
